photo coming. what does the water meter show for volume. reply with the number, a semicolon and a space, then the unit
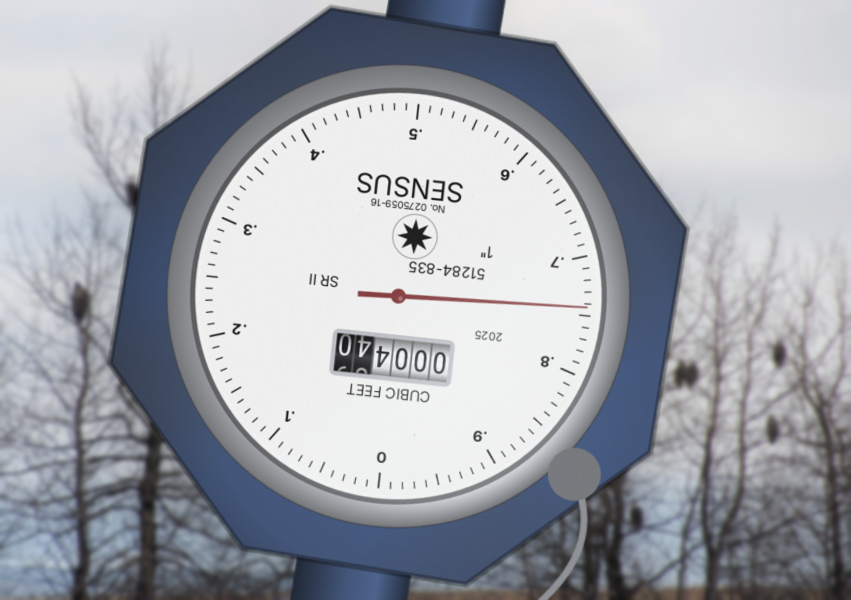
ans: 439.74; ft³
